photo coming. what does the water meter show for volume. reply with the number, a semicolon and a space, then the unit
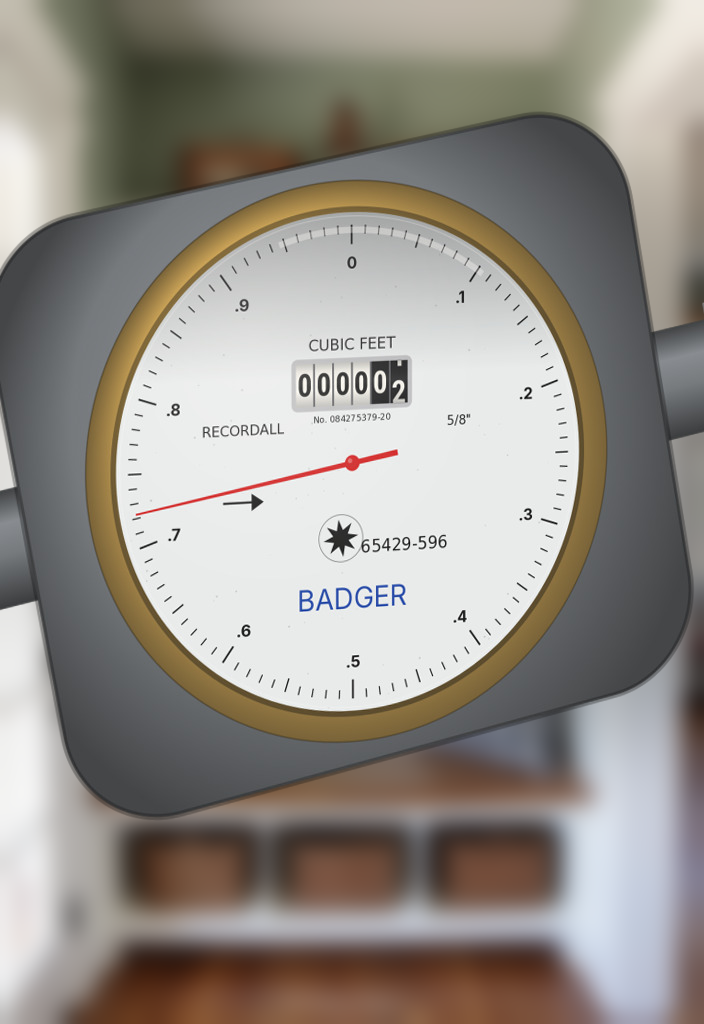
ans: 1.72; ft³
